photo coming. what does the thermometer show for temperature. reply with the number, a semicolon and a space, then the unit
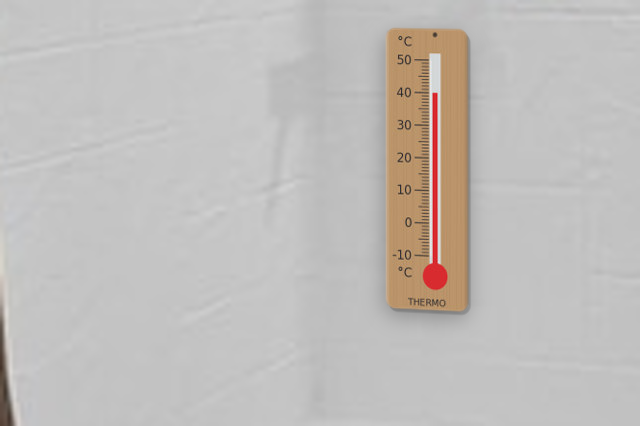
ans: 40; °C
